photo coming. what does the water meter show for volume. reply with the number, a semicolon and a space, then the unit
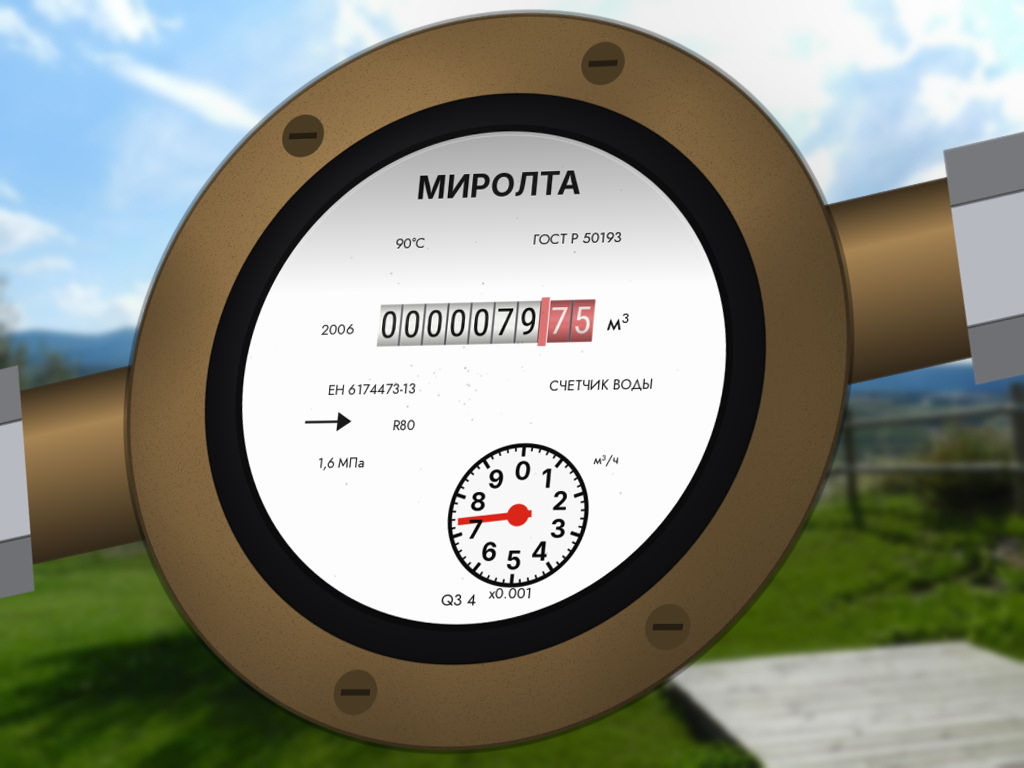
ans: 79.757; m³
